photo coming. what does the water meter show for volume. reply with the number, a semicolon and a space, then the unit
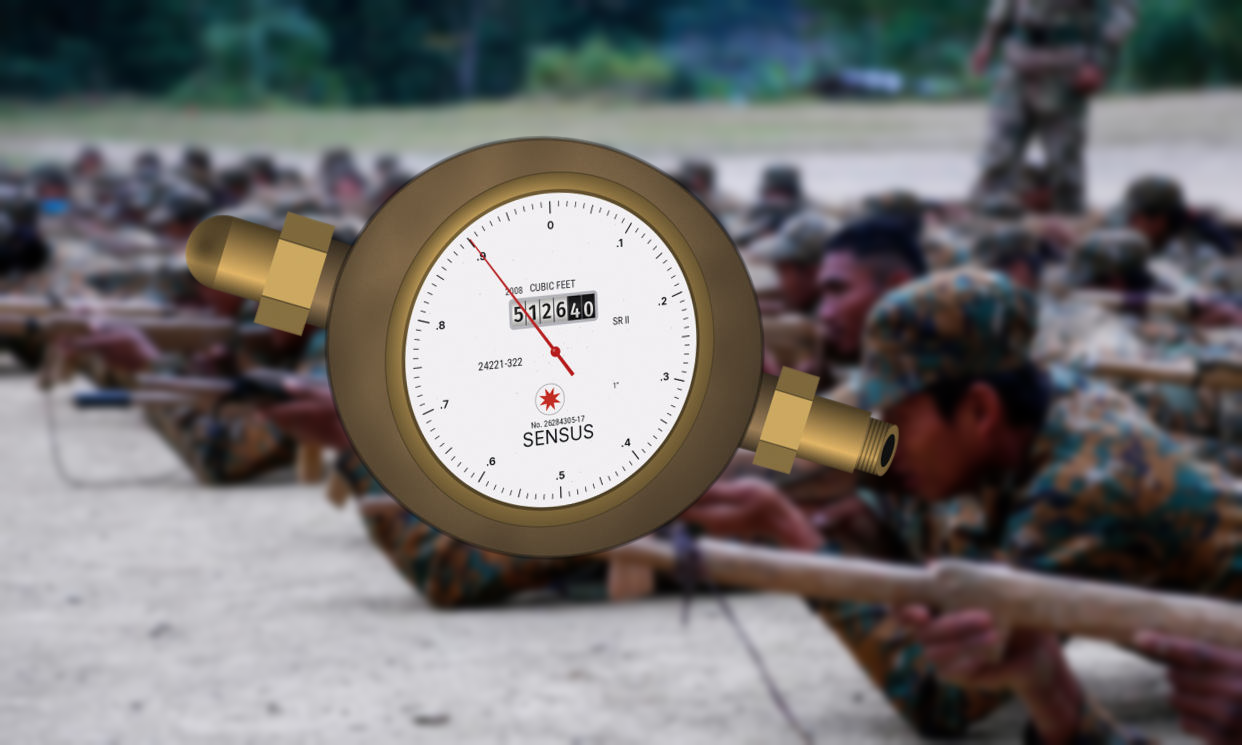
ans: 512639.90; ft³
